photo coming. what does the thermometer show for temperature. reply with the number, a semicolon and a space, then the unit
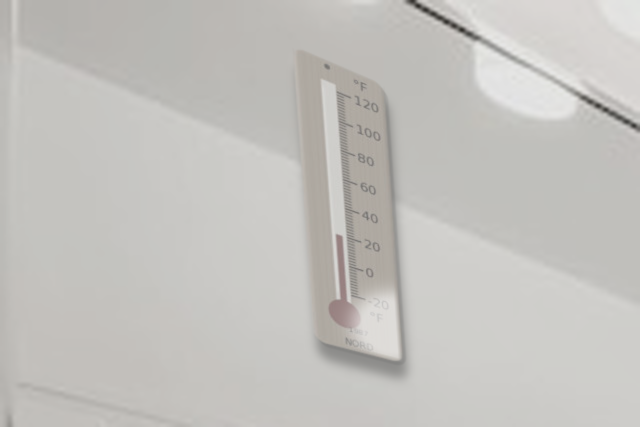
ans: 20; °F
